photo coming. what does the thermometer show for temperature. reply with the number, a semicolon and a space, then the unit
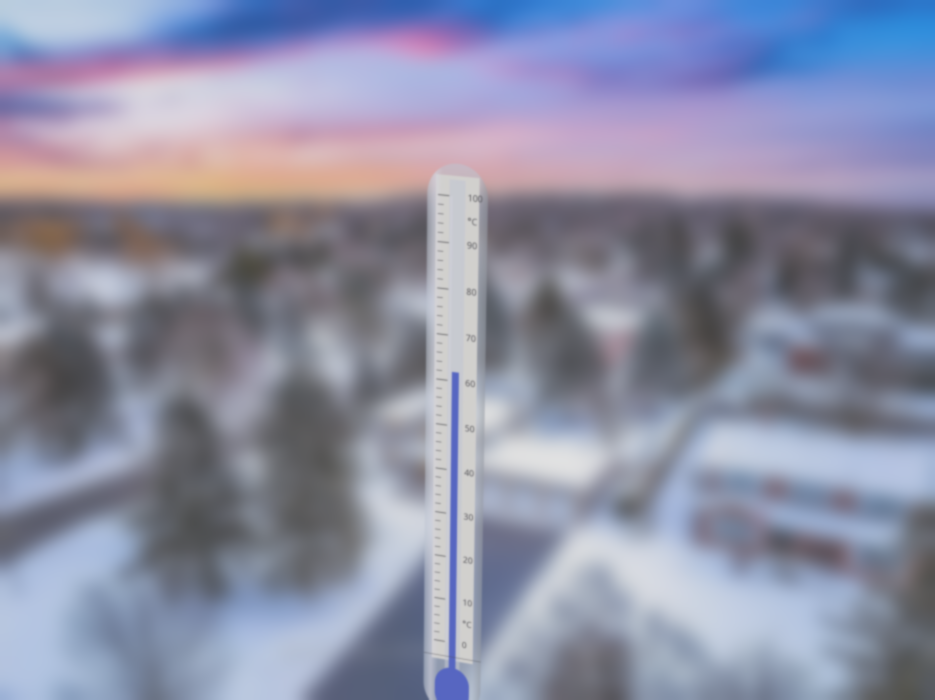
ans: 62; °C
